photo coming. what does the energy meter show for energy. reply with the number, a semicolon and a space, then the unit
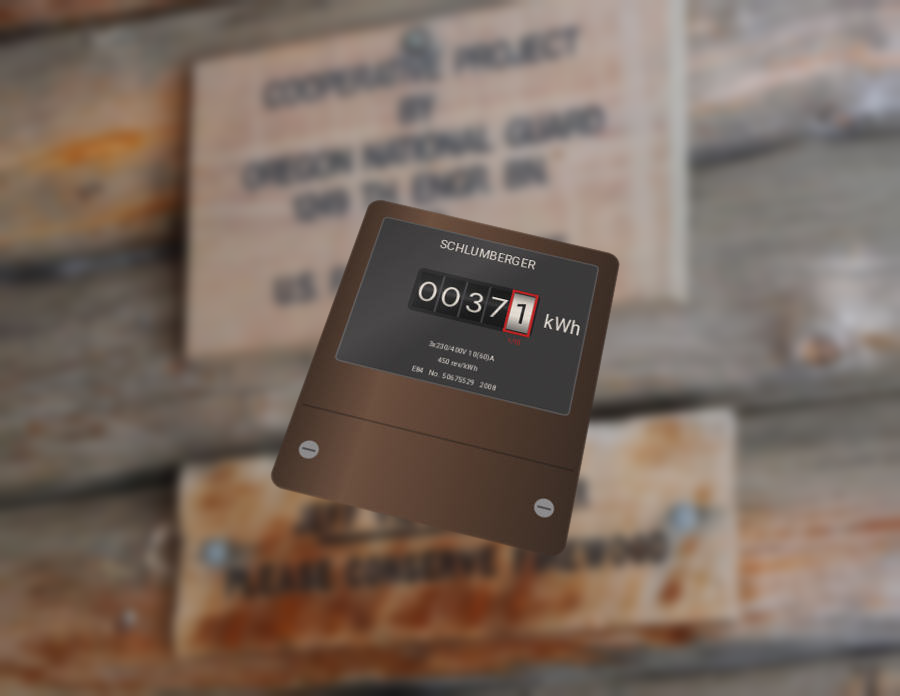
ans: 37.1; kWh
